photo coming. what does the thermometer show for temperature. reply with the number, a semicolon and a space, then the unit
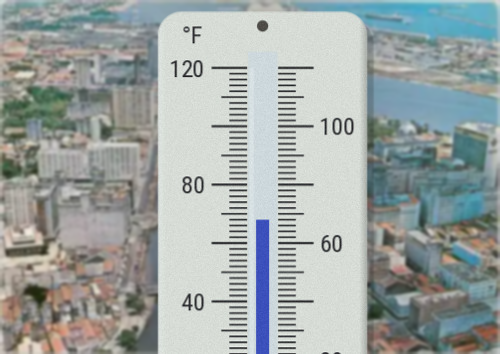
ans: 68; °F
